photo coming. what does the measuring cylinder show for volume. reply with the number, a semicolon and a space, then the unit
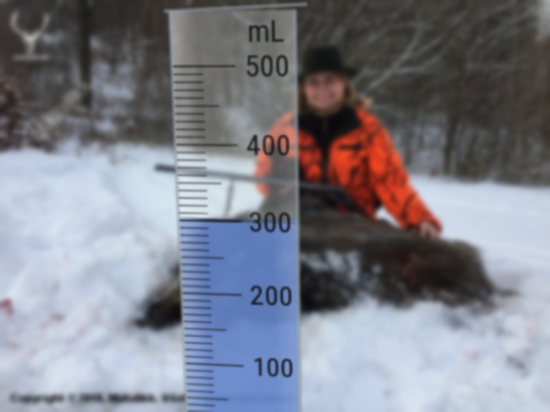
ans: 300; mL
